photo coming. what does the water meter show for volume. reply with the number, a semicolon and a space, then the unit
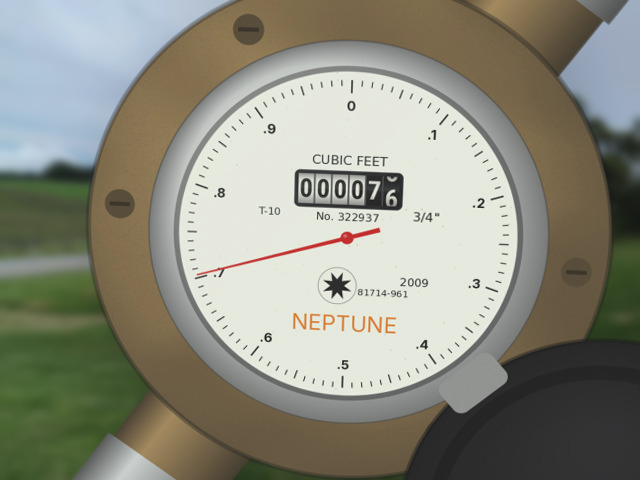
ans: 75.70; ft³
